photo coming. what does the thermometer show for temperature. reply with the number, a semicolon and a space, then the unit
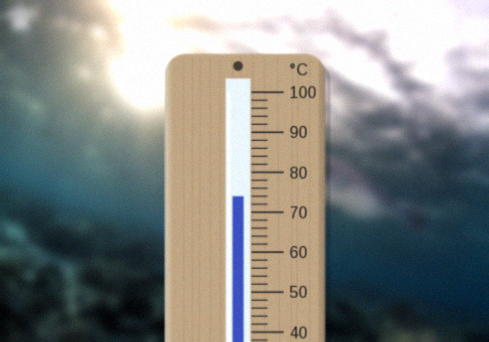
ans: 74; °C
